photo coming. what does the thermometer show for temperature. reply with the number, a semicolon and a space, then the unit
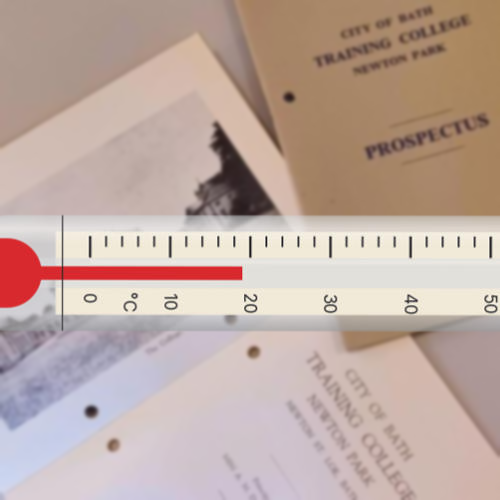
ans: 19; °C
